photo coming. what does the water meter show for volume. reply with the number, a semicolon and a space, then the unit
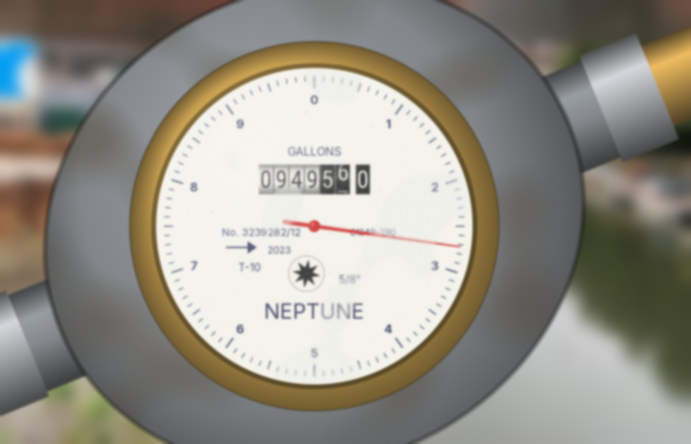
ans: 949562.7; gal
